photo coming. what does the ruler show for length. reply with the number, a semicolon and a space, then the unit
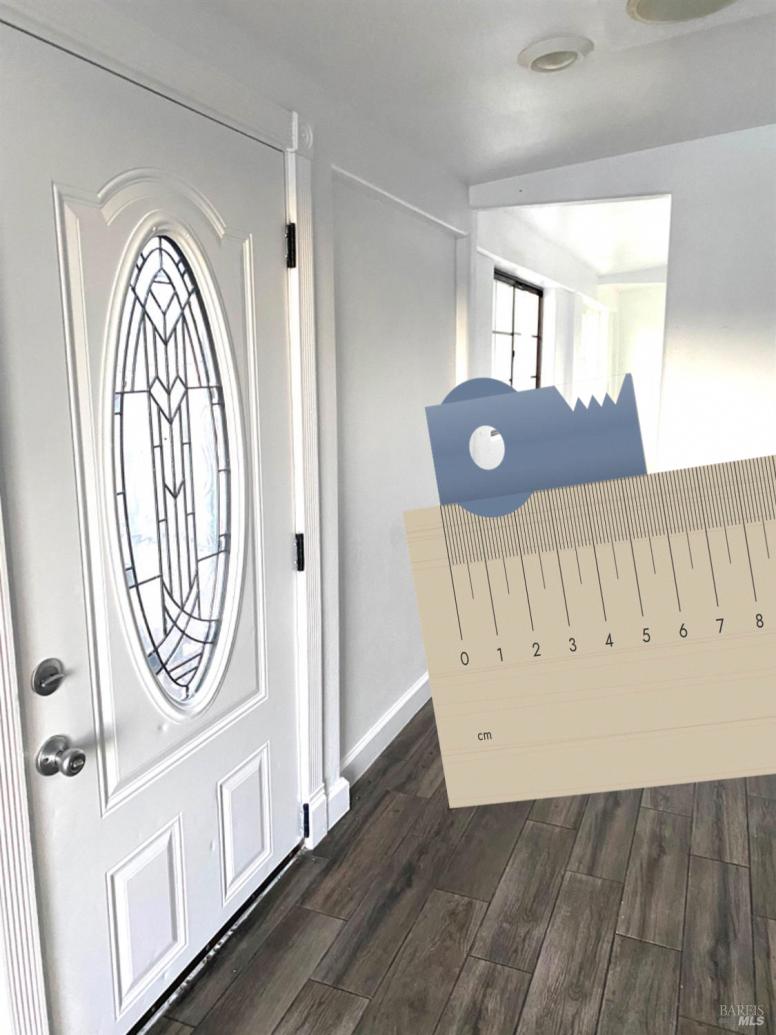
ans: 5.7; cm
